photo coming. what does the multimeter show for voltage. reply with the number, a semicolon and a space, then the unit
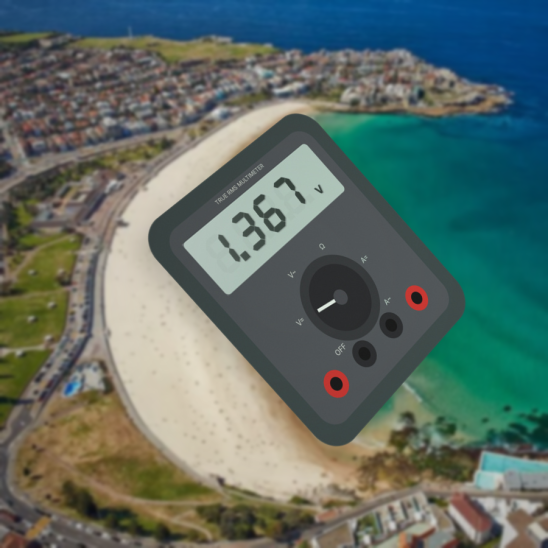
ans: 1.367; V
